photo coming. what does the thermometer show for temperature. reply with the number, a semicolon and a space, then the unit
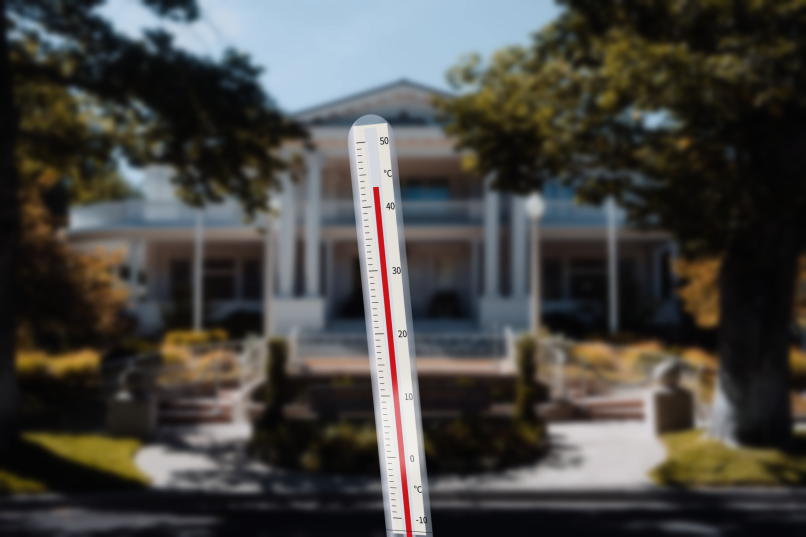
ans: 43; °C
